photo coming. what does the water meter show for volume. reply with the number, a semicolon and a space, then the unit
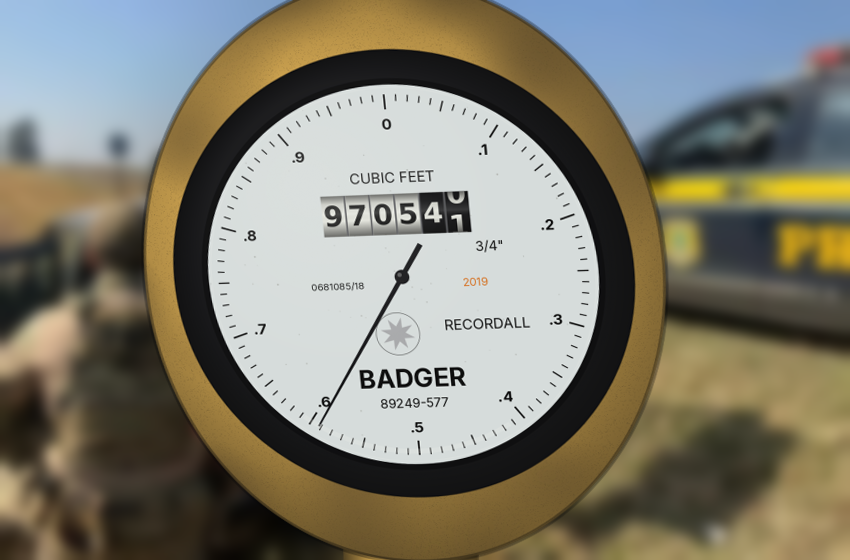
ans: 970540.59; ft³
